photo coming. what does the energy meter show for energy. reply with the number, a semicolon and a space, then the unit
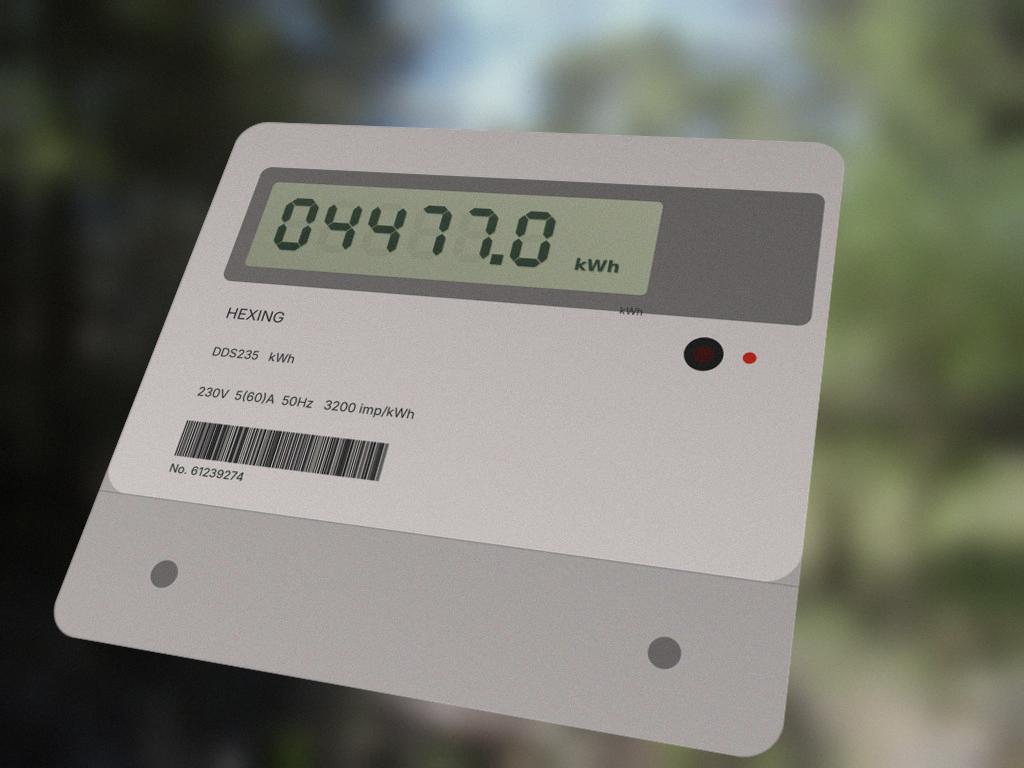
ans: 4477.0; kWh
